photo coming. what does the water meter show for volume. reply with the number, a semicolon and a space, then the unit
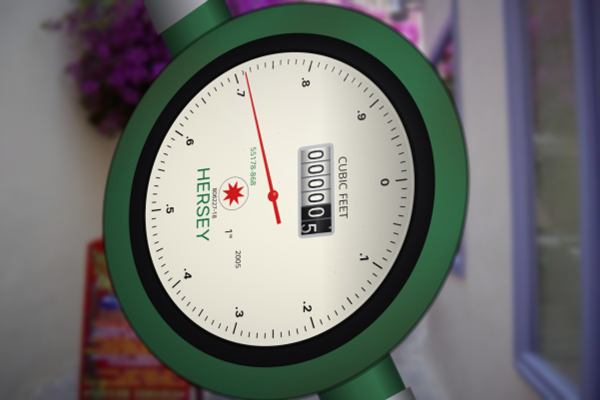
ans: 4.71; ft³
